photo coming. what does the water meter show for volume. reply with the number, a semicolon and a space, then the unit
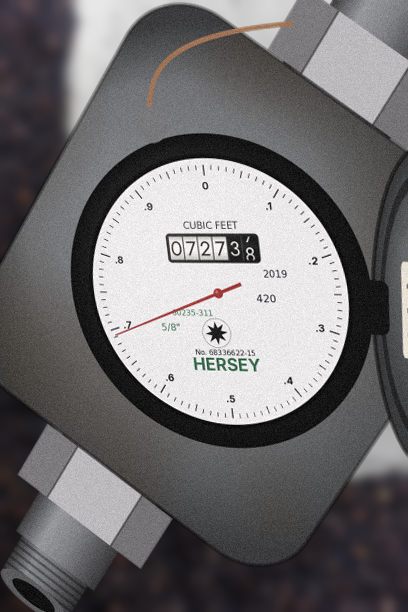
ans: 72737.69; ft³
